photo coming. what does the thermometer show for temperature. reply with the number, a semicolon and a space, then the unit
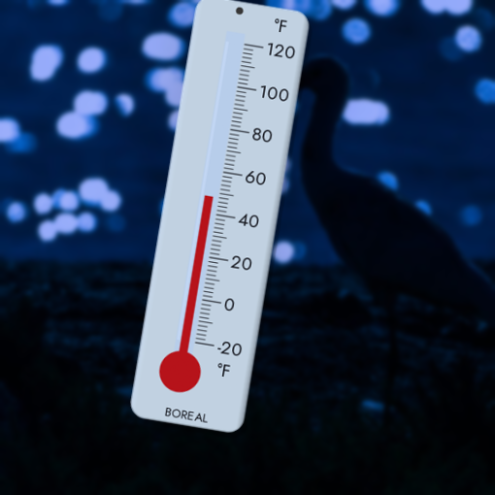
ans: 48; °F
